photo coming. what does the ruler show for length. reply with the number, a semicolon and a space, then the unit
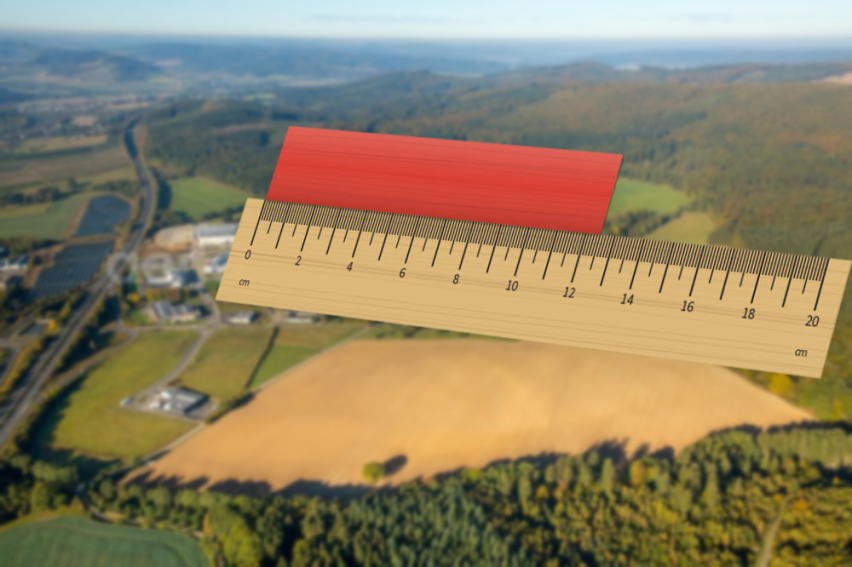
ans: 12.5; cm
